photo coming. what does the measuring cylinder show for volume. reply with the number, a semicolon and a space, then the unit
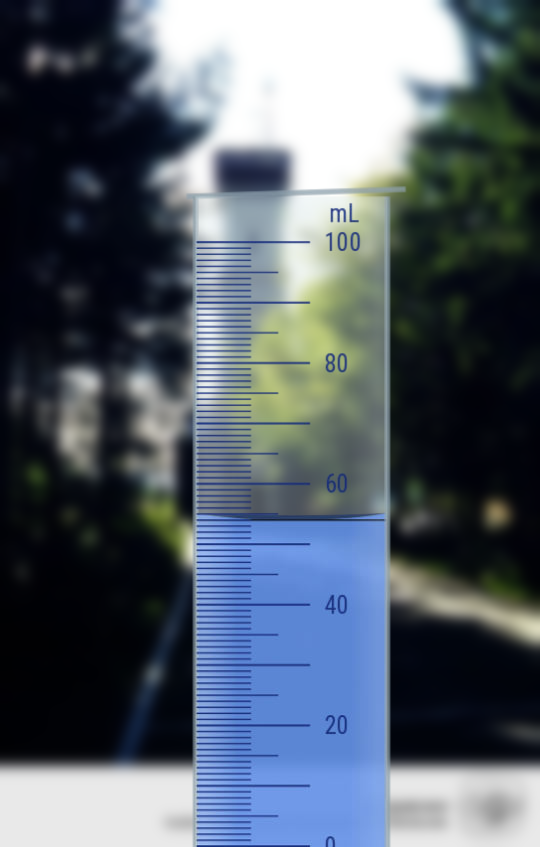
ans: 54; mL
